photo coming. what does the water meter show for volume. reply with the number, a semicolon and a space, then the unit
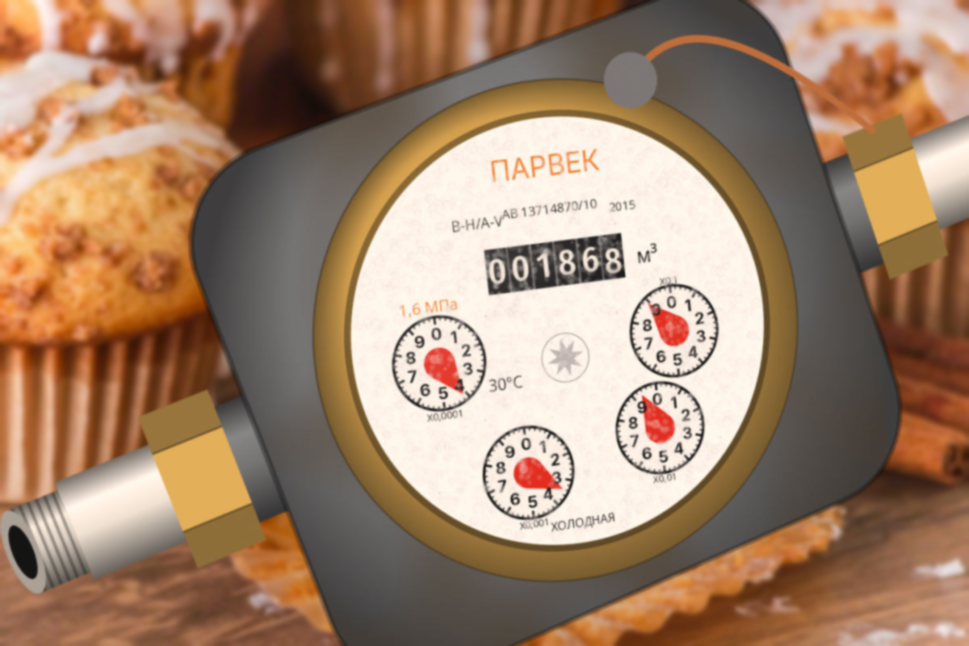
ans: 1867.8934; m³
